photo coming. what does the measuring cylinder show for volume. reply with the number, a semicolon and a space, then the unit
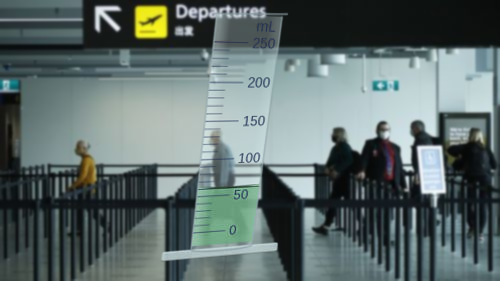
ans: 60; mL
